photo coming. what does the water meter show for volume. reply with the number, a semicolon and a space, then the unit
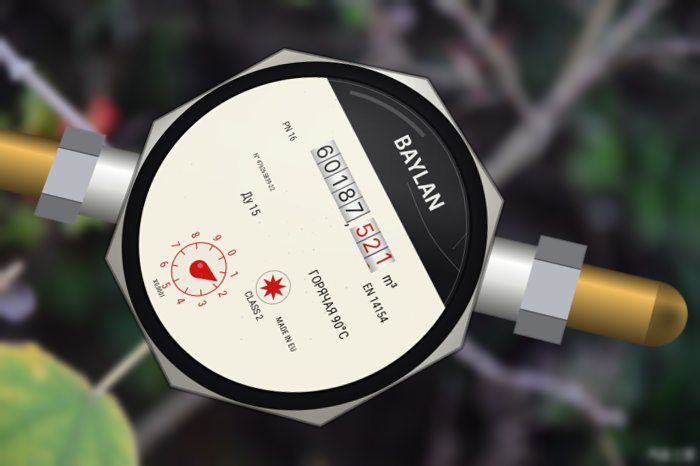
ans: 60187.5211; m³
